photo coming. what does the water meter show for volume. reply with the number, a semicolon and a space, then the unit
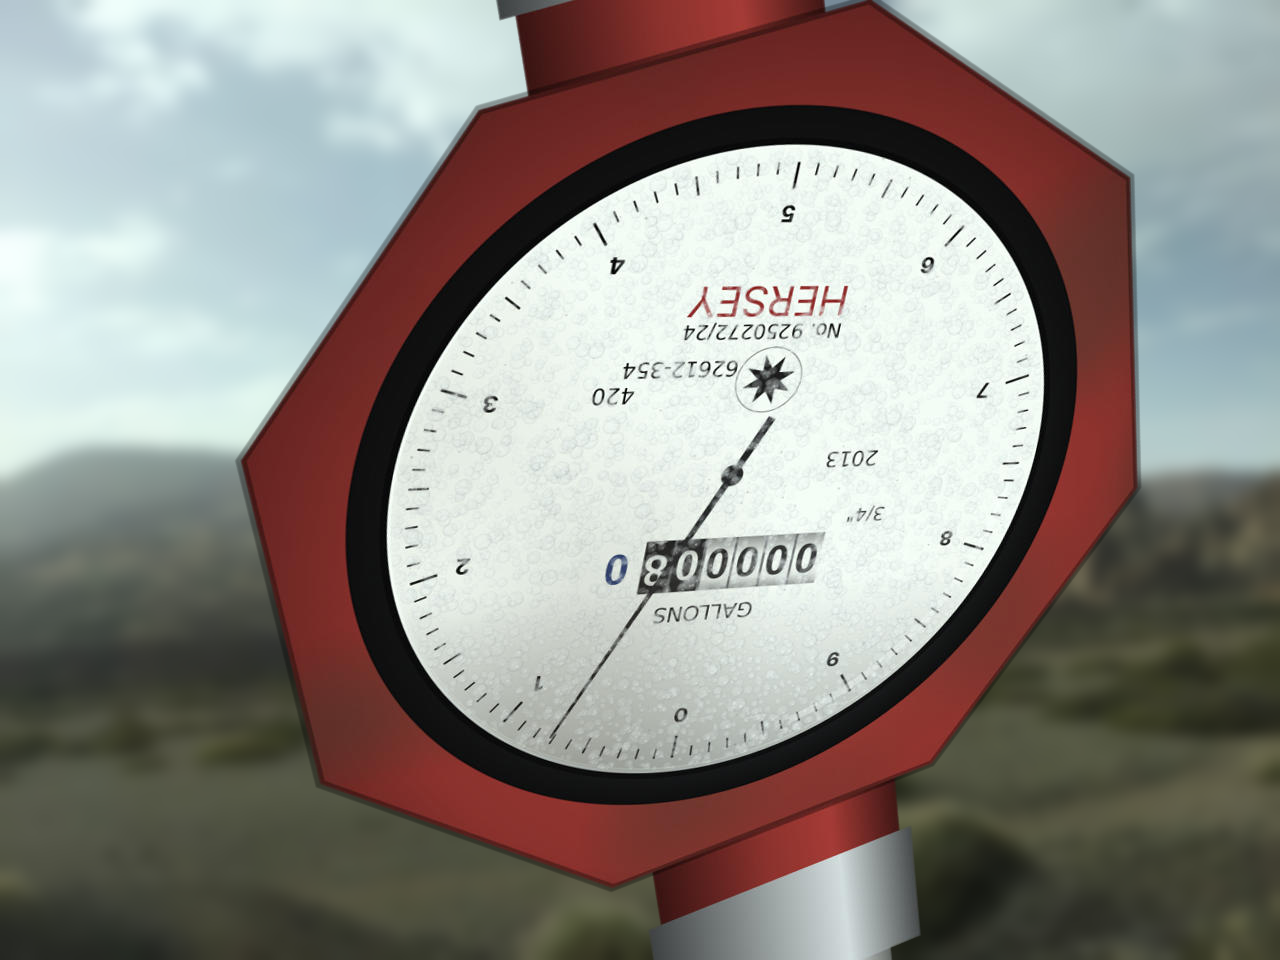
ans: 80.7; gal
